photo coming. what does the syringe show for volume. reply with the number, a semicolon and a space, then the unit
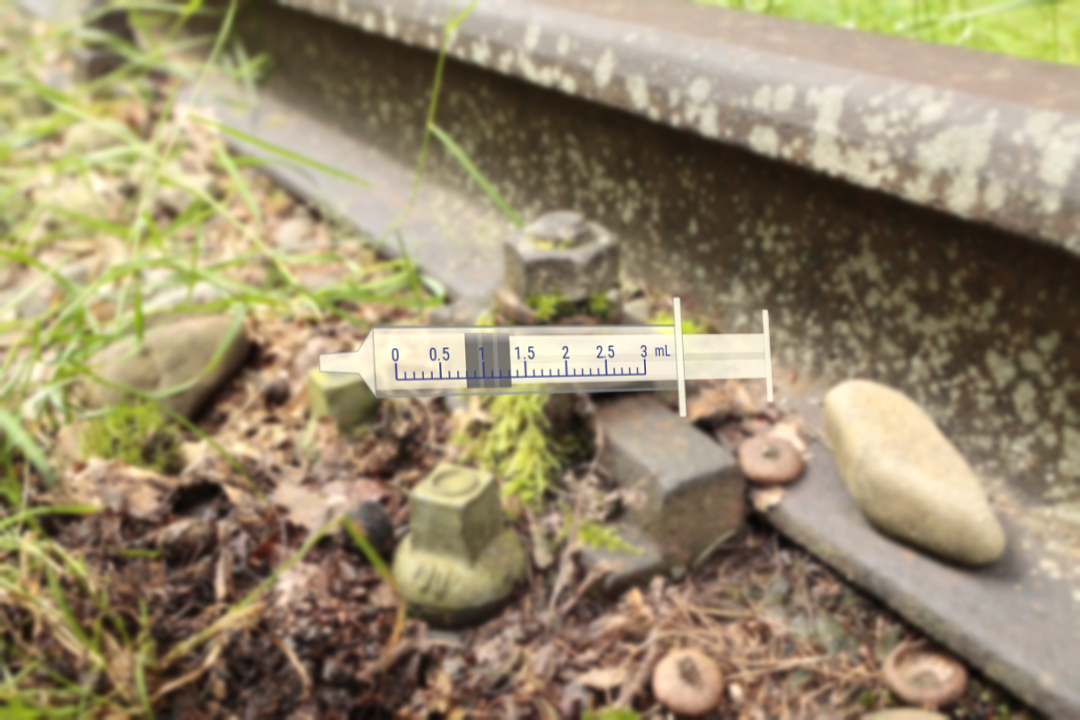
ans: 0.8; mL
